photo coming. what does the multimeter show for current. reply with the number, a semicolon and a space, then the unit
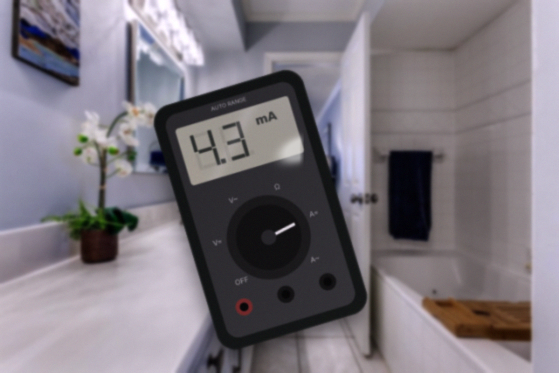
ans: 4.3; mA
